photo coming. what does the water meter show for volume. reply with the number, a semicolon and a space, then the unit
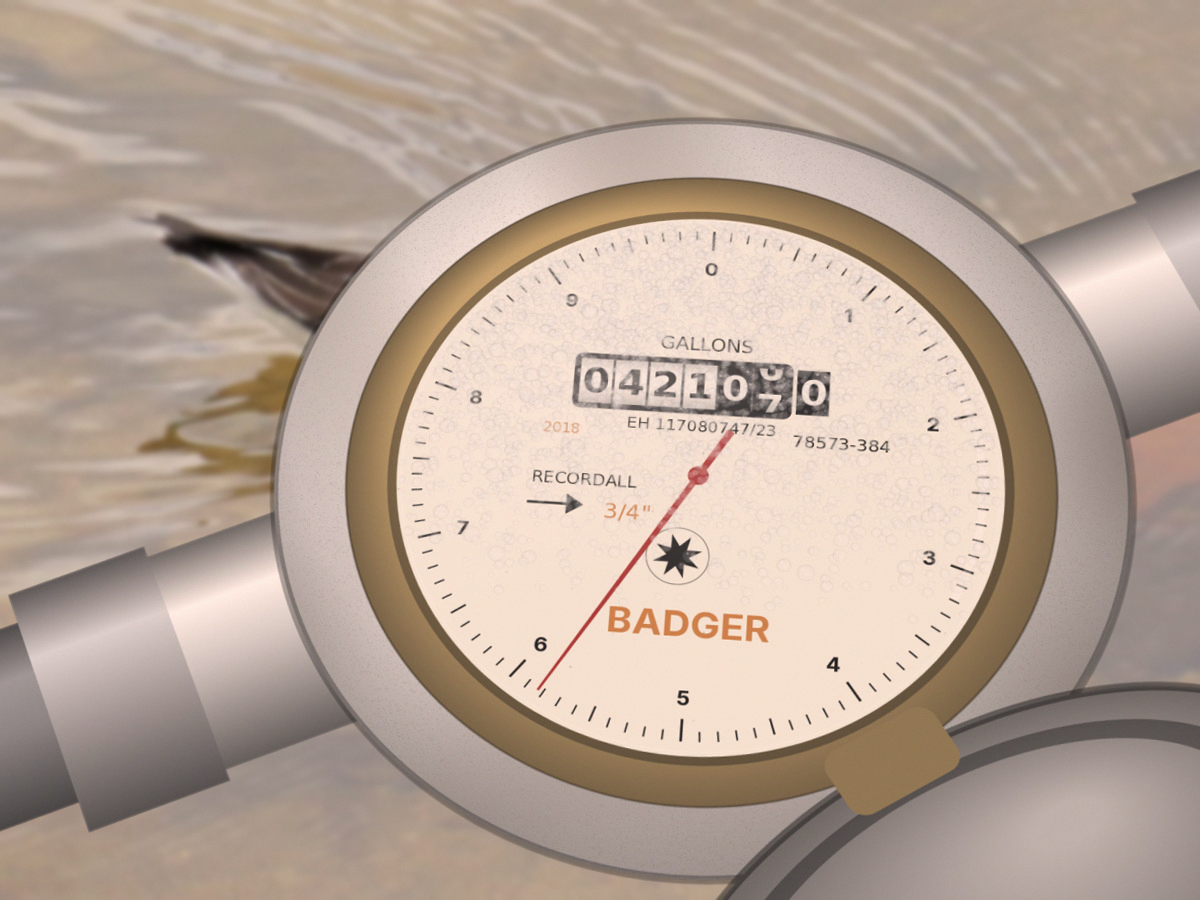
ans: 421065.8; gal
